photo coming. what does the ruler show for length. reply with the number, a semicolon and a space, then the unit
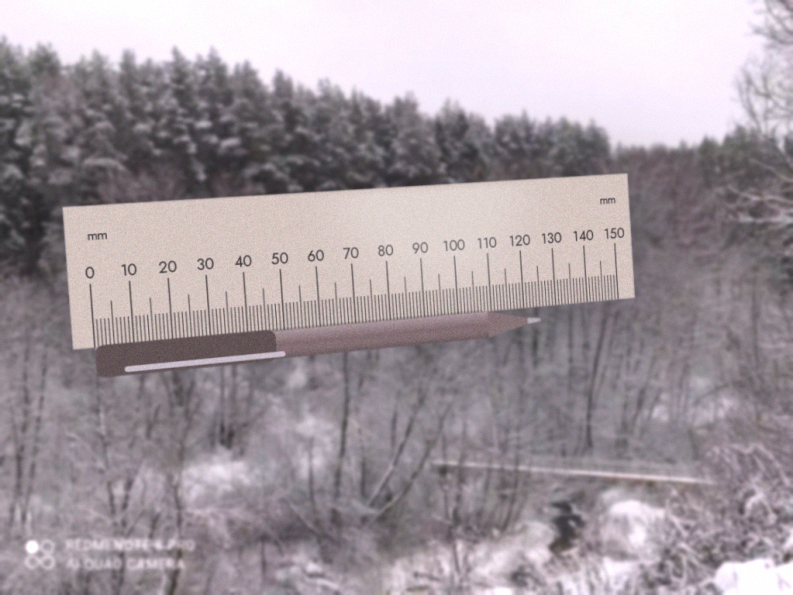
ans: 125; mm
